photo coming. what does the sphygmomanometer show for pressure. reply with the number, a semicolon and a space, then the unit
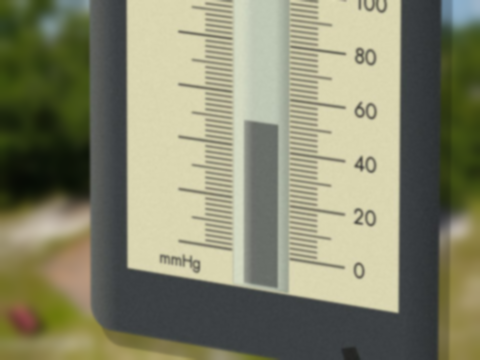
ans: 50; mmHg
